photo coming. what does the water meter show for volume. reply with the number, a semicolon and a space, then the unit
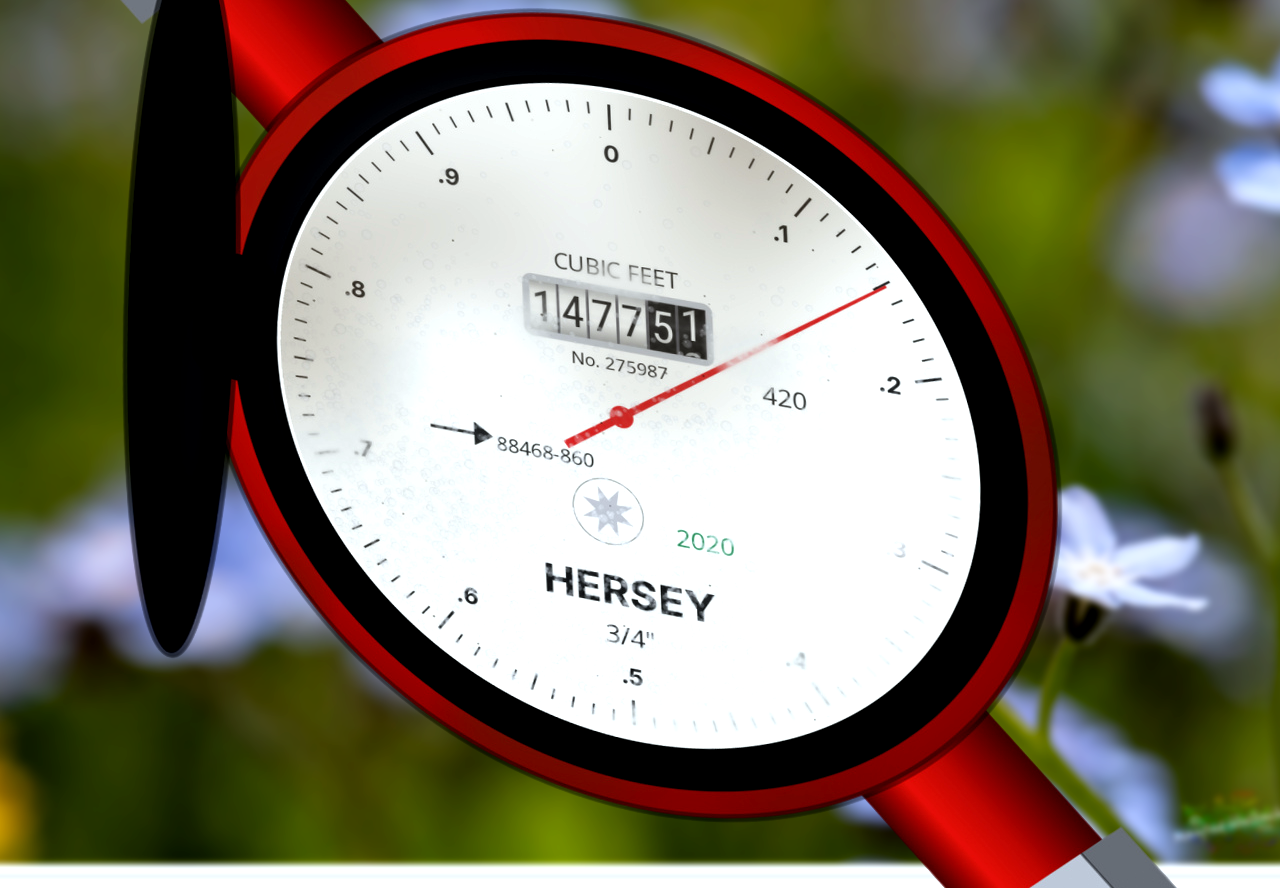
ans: 147751.15; ft³
